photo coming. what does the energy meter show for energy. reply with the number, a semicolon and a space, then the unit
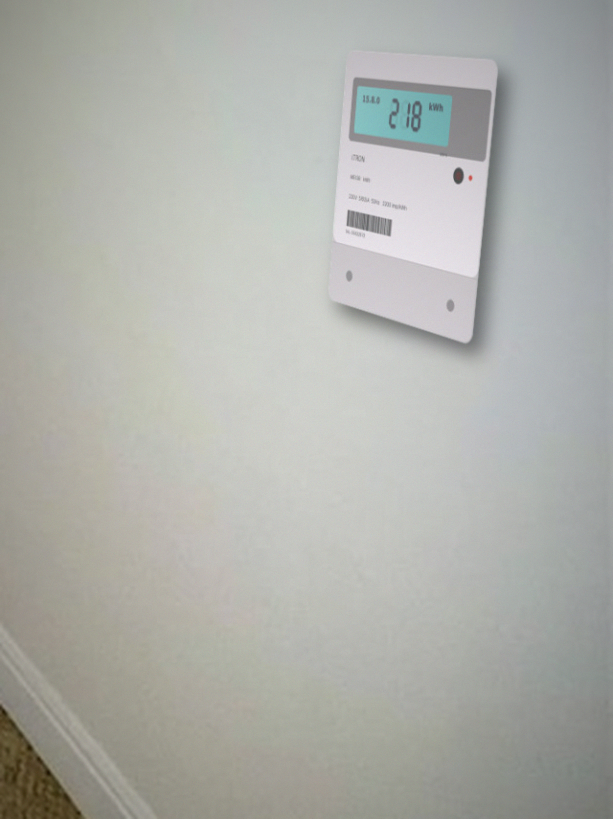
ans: 218; kWh
